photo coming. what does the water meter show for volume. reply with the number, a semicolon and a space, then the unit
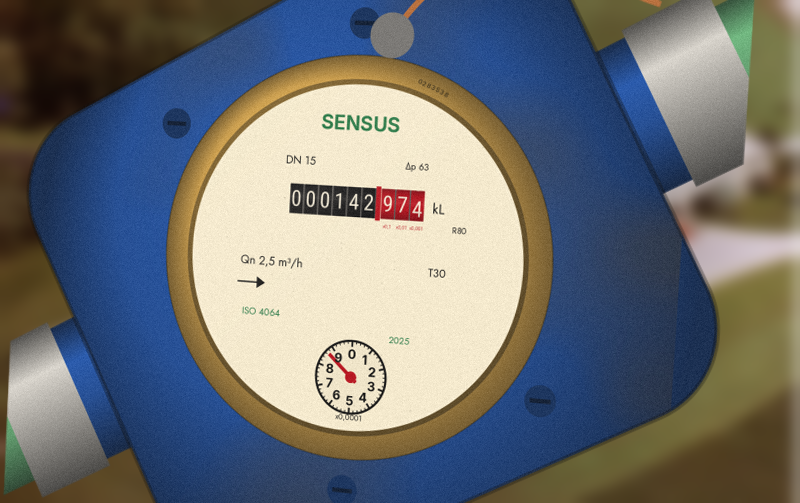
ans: 142.9738; kL
